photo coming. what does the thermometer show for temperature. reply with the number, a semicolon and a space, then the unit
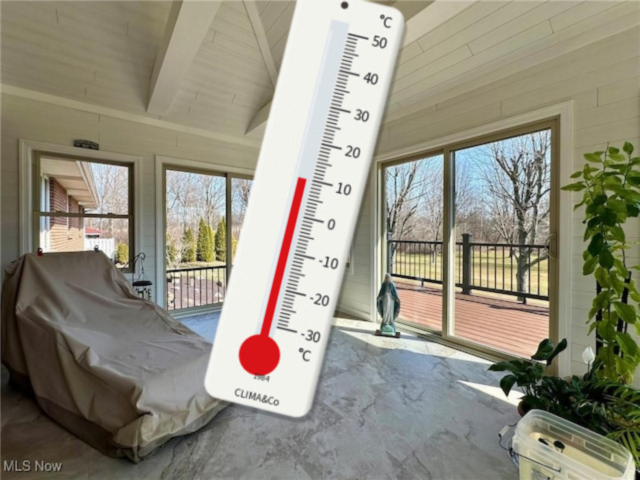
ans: 10; °C
